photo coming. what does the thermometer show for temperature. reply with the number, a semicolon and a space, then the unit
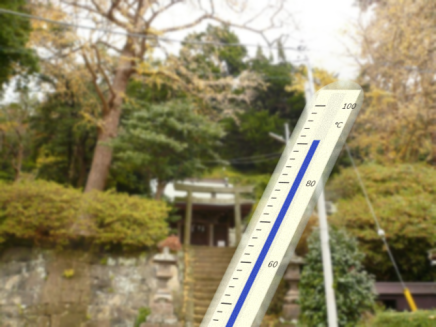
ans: 91; °C
